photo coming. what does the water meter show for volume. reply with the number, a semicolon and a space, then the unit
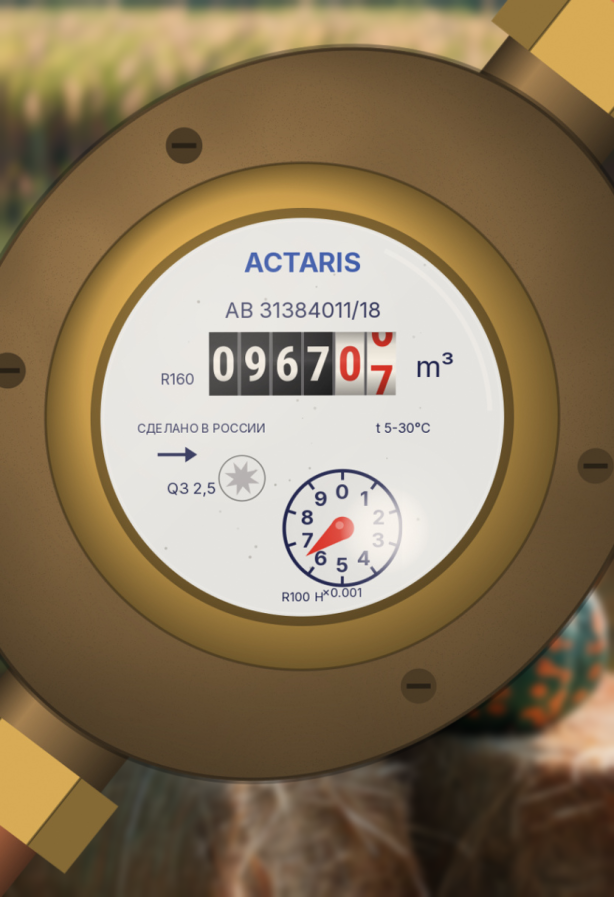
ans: 967.066; m³
